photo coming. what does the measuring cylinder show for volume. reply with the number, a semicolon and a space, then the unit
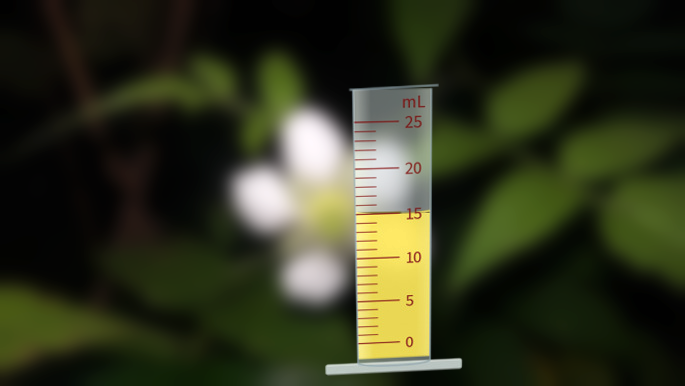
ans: 15; mL
